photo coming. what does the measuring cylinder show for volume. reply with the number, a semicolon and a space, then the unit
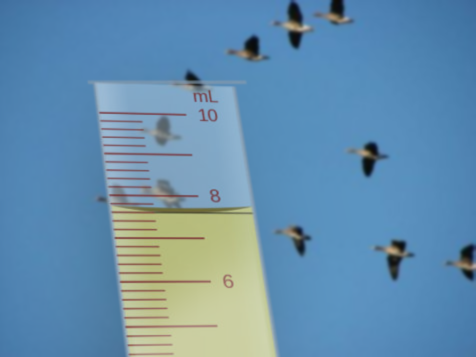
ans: 7.6; mL
